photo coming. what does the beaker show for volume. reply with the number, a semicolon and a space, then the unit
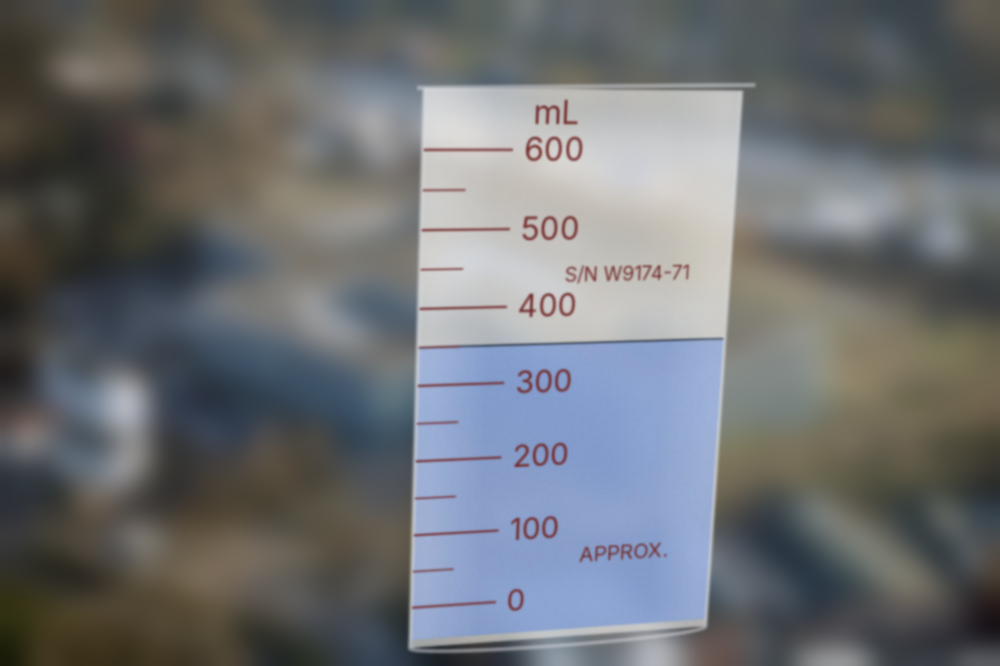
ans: 350; mL
